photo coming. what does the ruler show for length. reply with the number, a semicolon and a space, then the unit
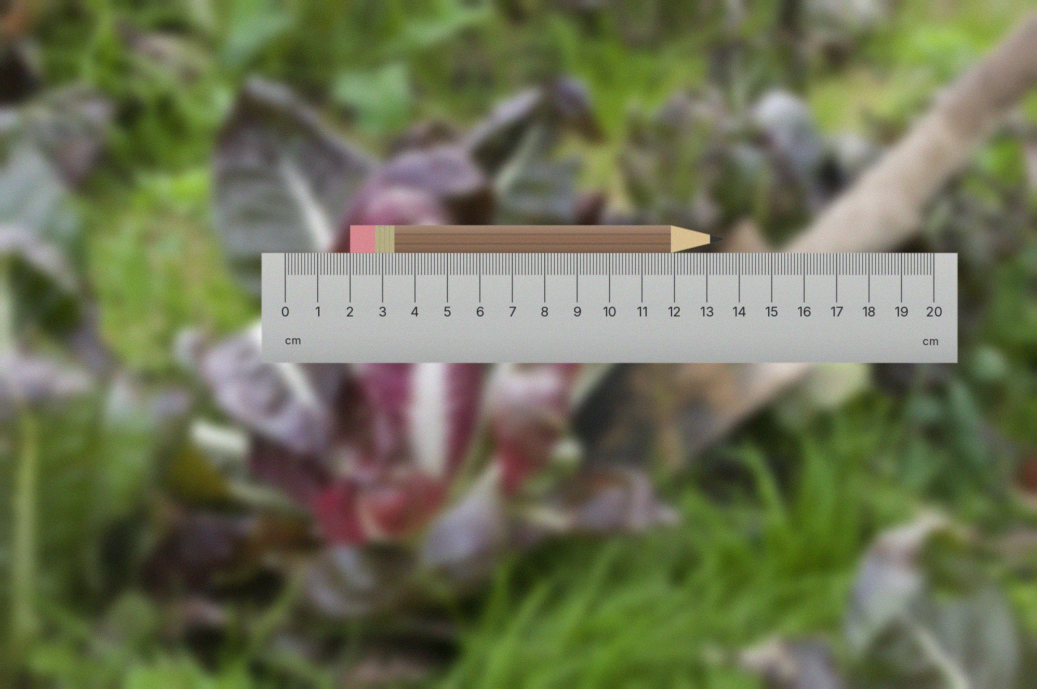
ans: 11.5; cm
